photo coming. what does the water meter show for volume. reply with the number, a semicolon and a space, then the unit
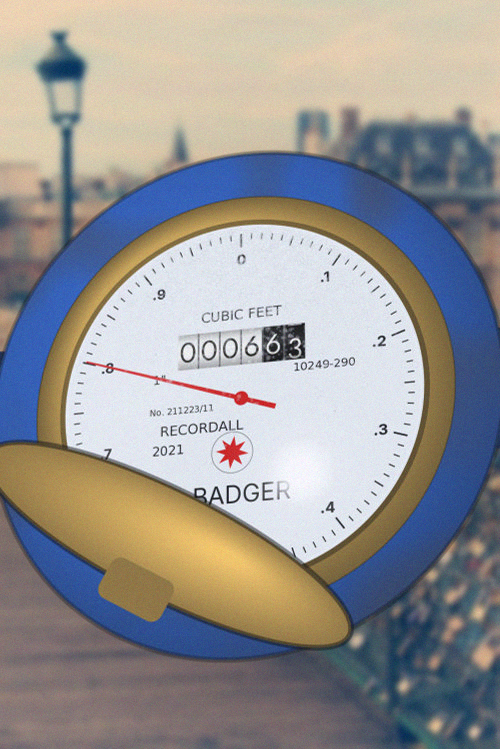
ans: 662.80; ft³
